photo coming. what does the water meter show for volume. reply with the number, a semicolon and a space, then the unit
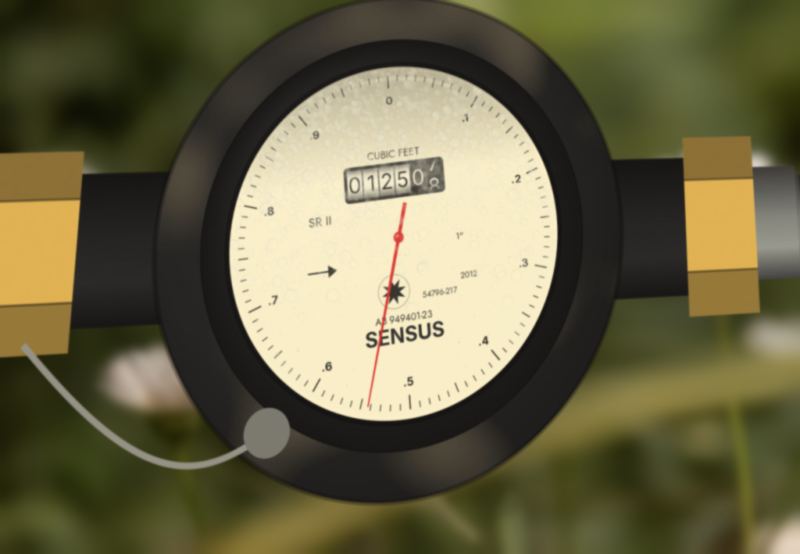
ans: 12507.54; ft³
